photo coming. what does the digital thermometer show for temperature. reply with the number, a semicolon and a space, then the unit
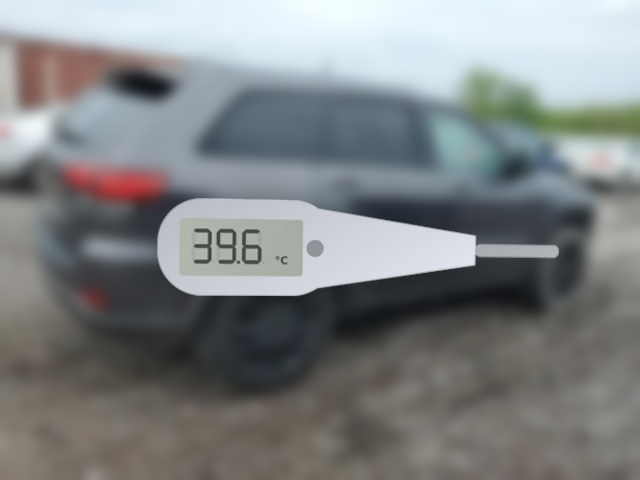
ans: 39.6; °C
